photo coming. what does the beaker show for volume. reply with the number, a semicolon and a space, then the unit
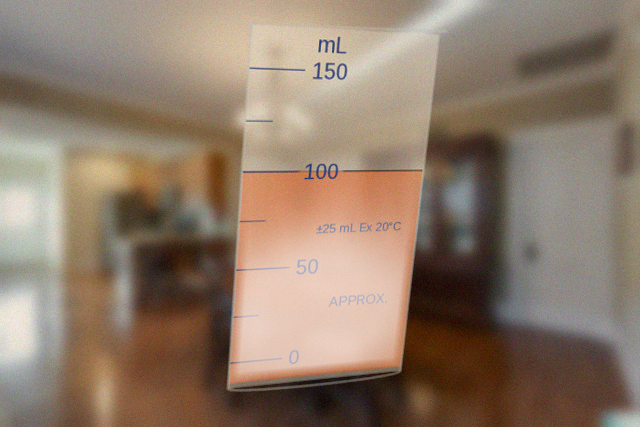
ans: 100; mL
